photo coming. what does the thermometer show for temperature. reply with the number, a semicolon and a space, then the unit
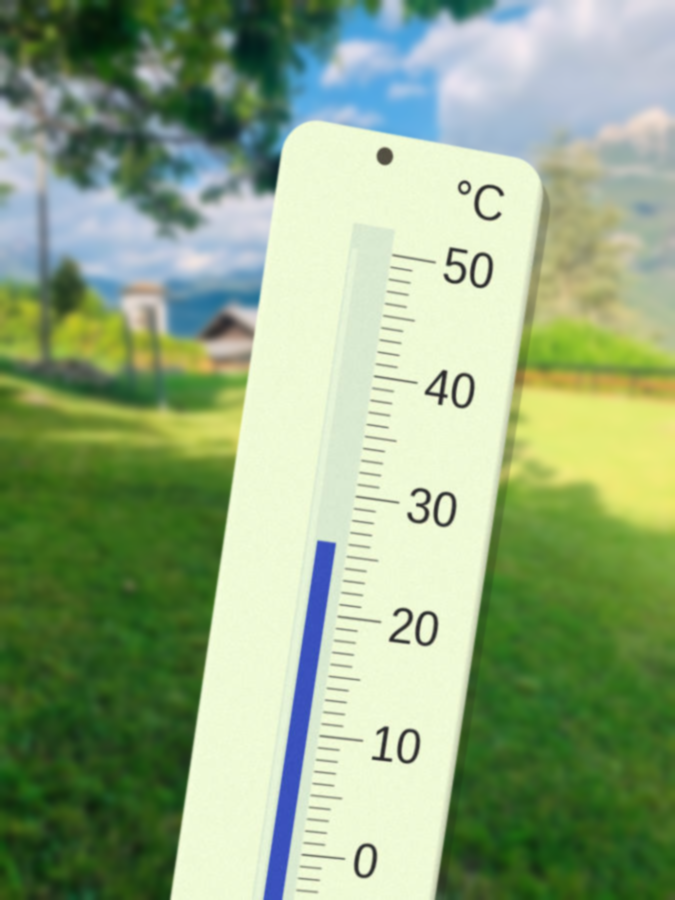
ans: 26; °C
